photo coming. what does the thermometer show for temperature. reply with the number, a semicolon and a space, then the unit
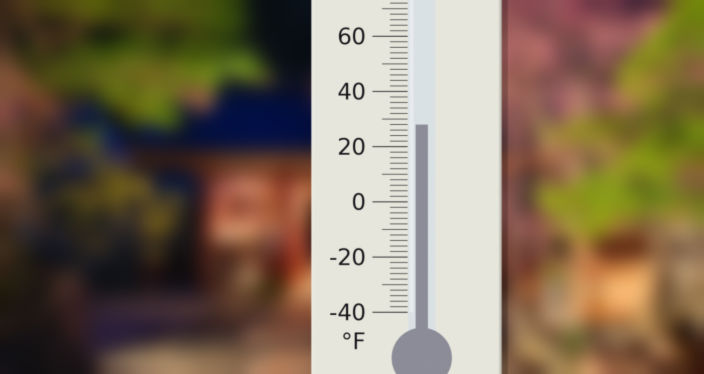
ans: 28; °F
